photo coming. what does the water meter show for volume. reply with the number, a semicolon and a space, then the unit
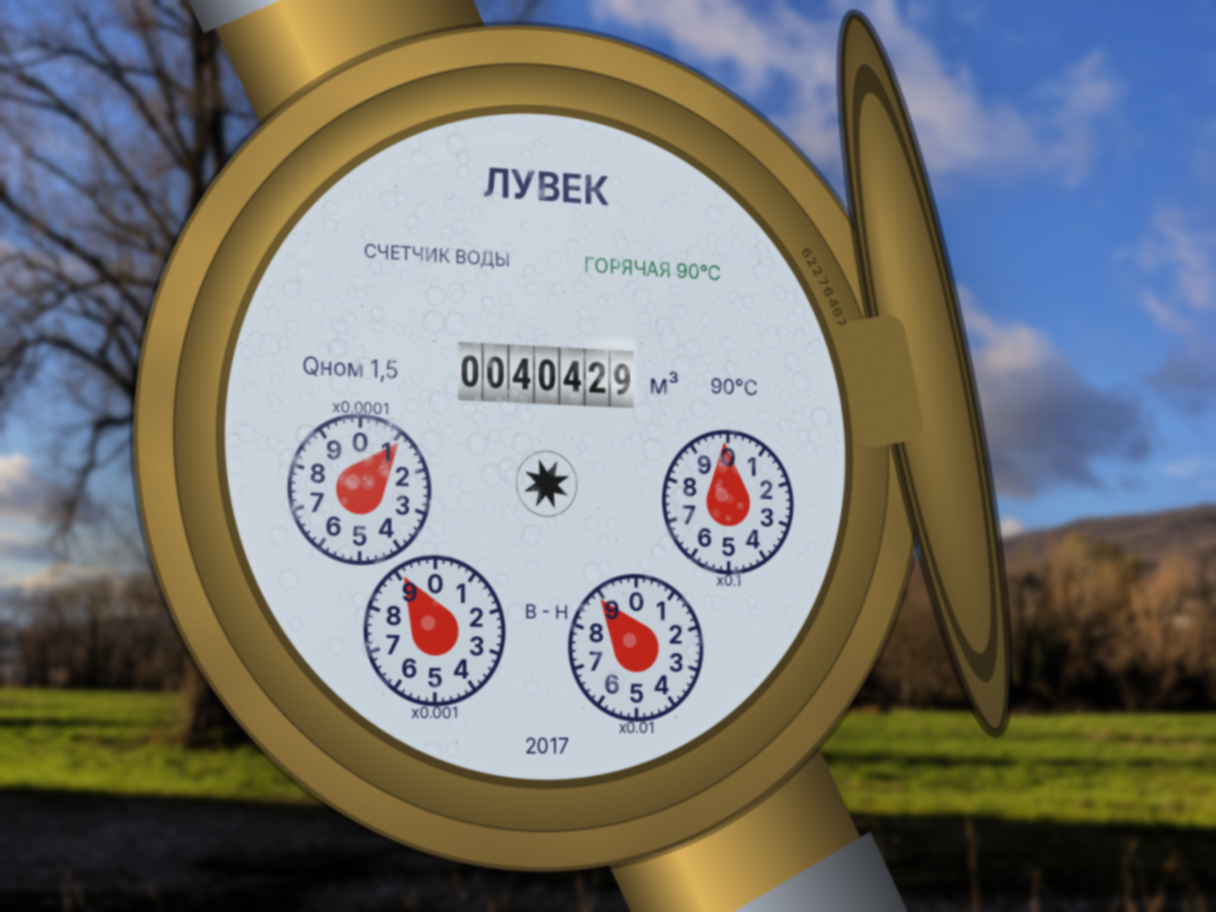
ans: 40428.9891; m³
